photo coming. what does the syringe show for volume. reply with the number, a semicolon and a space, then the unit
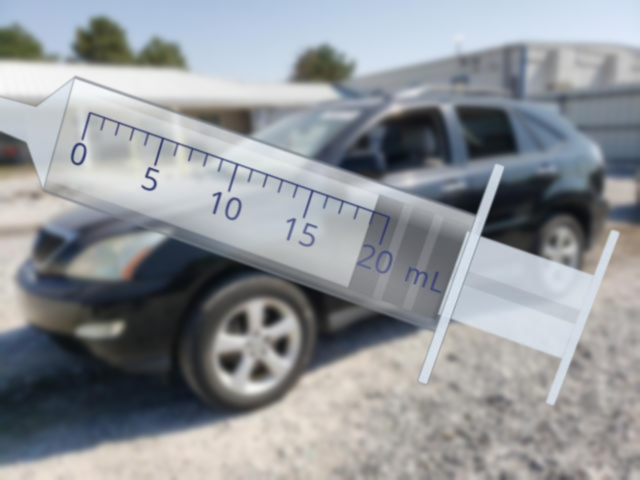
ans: 19; mL
